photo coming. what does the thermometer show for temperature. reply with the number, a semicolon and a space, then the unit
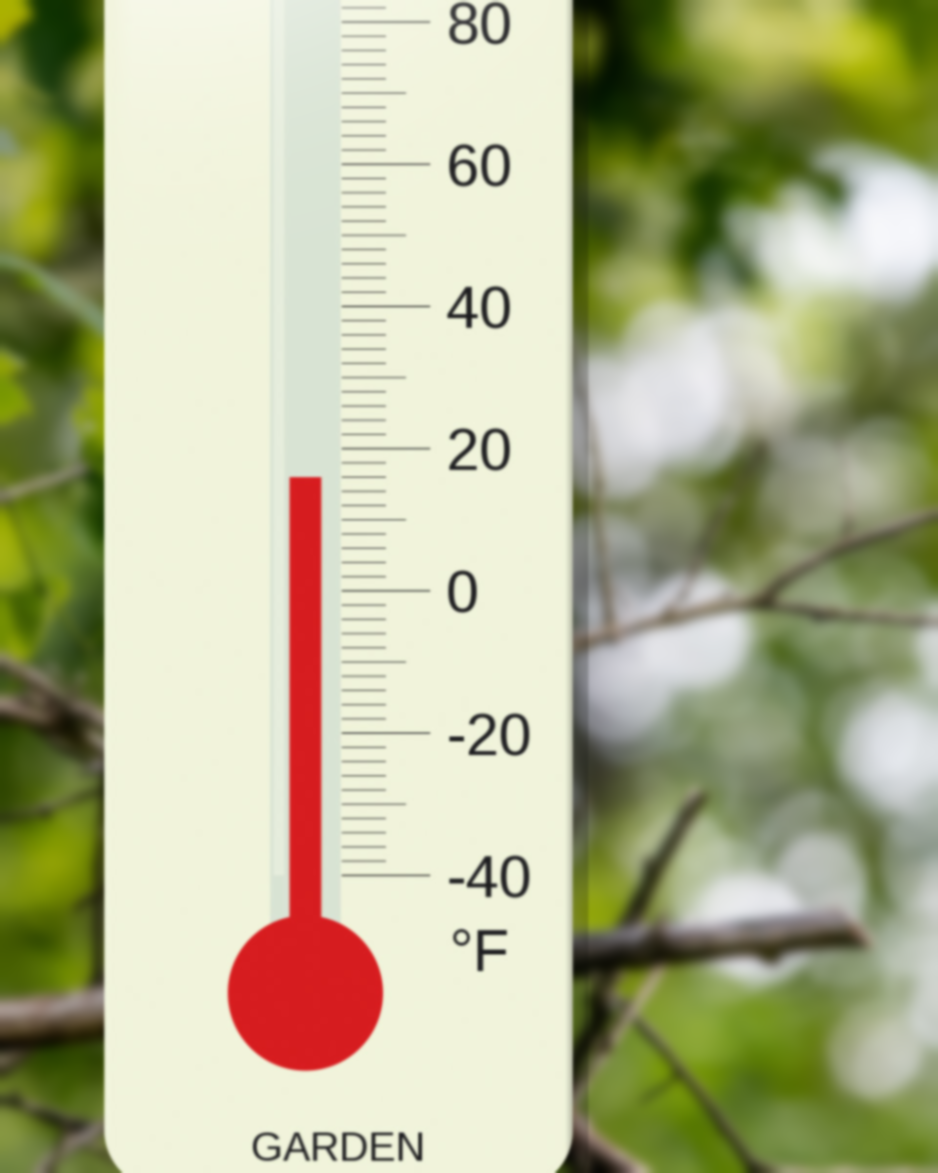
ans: 16; °F
